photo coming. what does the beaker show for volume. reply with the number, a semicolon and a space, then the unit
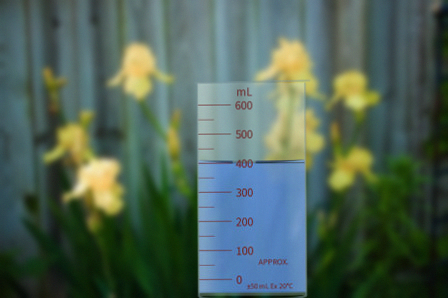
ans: 400; mL
